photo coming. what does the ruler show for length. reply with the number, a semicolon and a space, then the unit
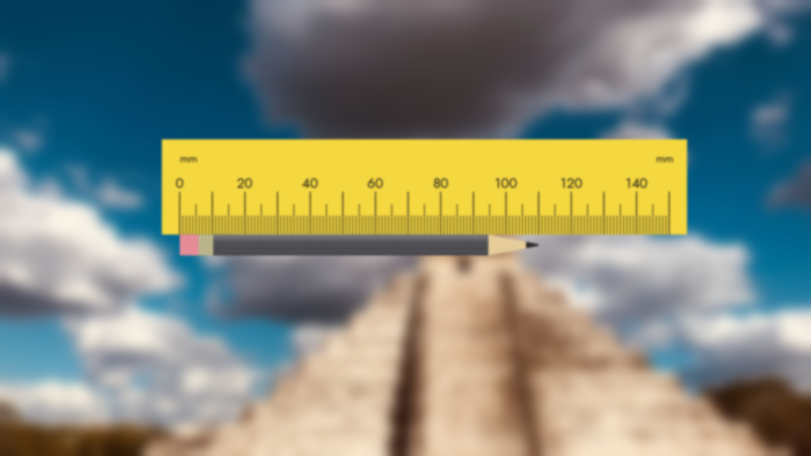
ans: 110; mm
